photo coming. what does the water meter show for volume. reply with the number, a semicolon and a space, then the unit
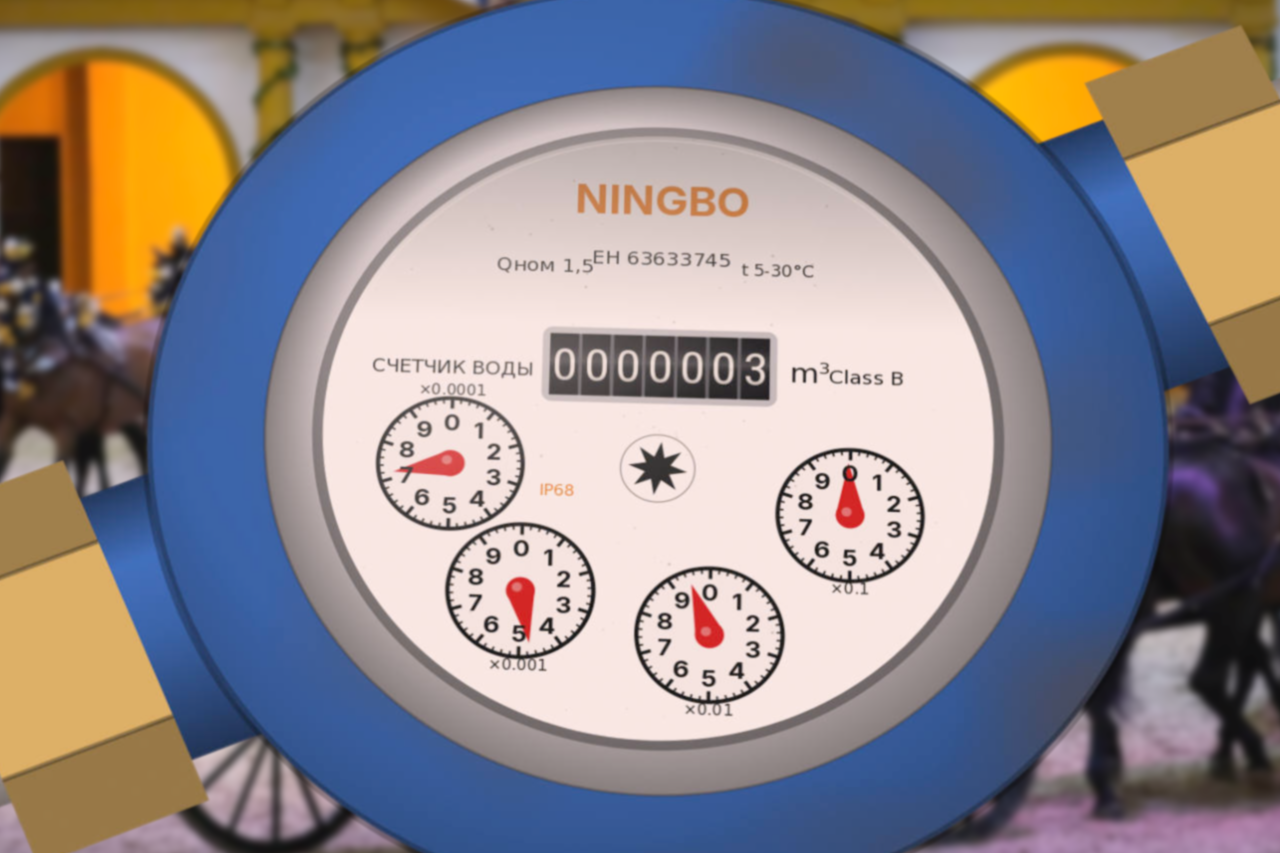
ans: 2.9947; m³
